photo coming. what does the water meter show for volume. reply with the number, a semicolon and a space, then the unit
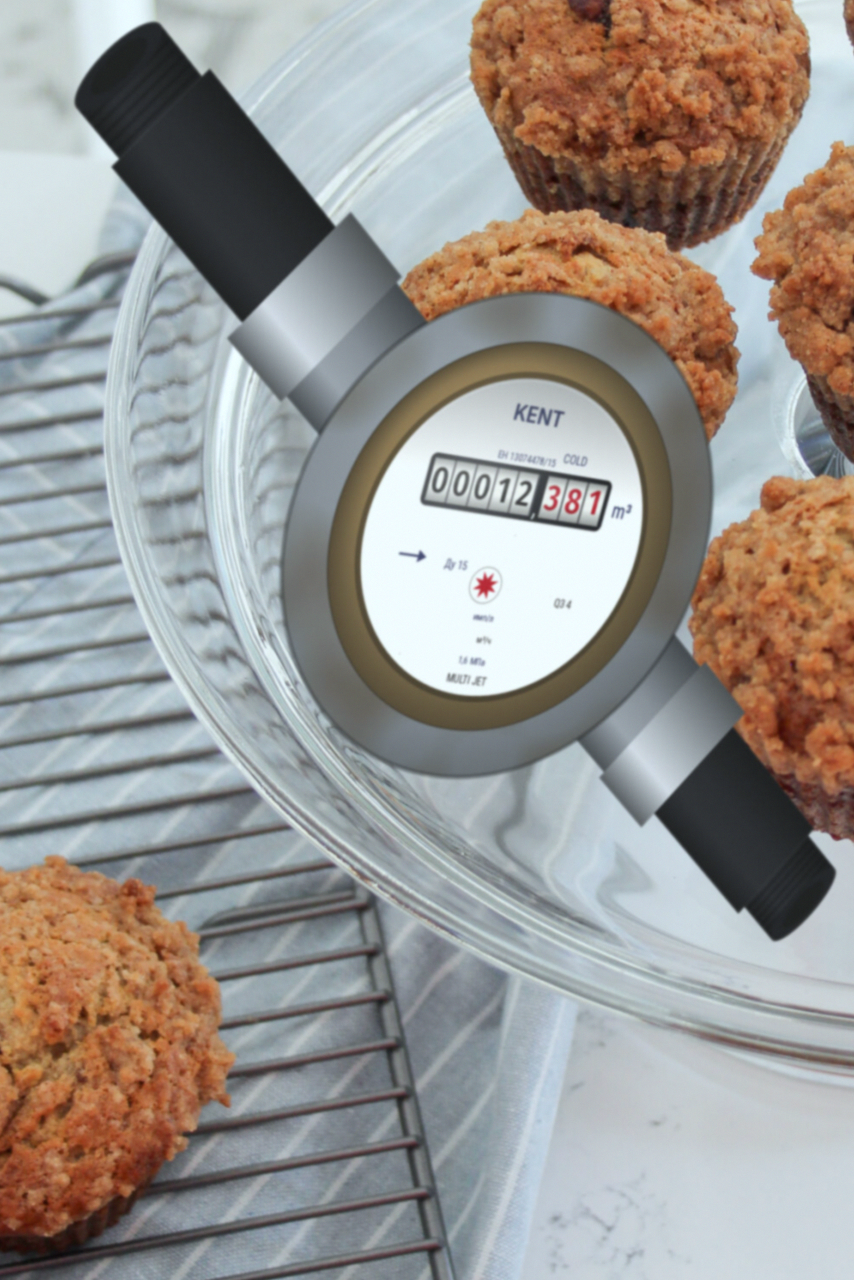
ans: 12.381; m³
